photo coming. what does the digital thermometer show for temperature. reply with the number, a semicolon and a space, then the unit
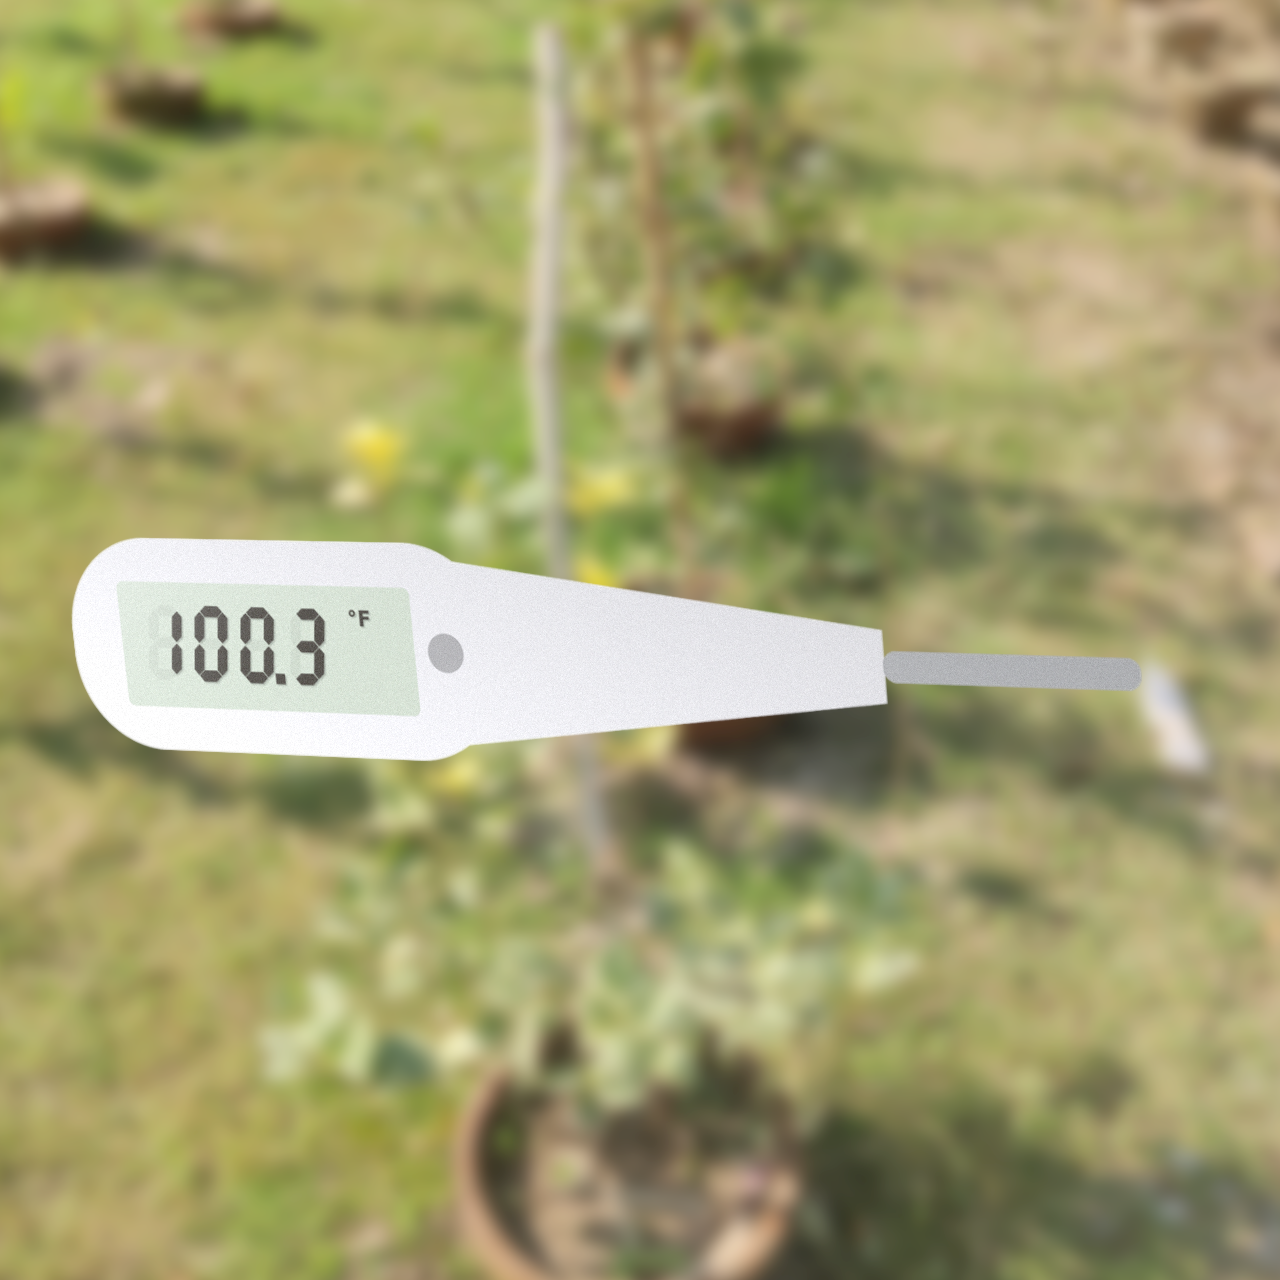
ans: 100.3; °F
